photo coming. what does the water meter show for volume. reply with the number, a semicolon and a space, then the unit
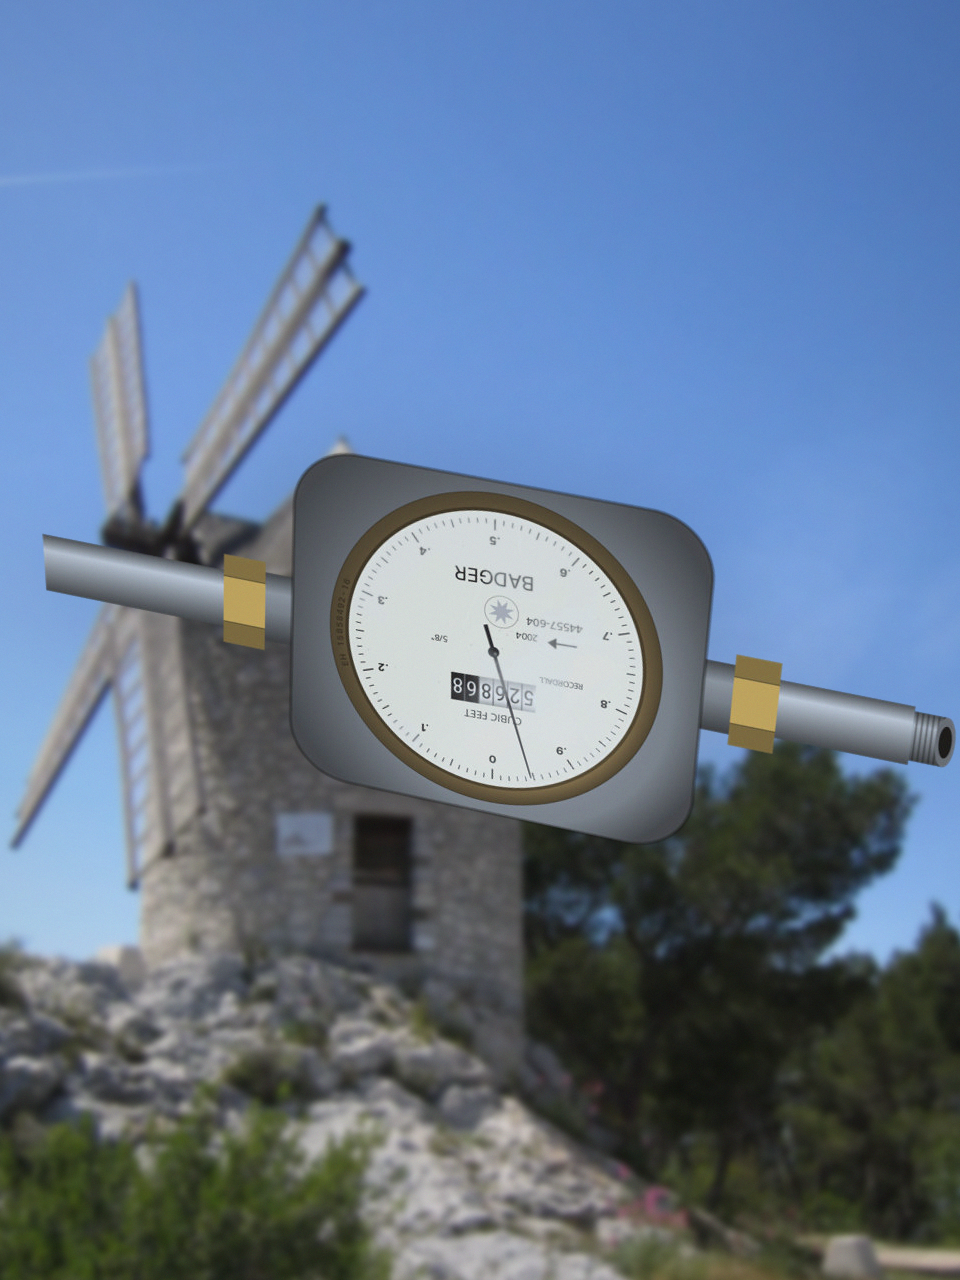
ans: 526867.95; ft³
